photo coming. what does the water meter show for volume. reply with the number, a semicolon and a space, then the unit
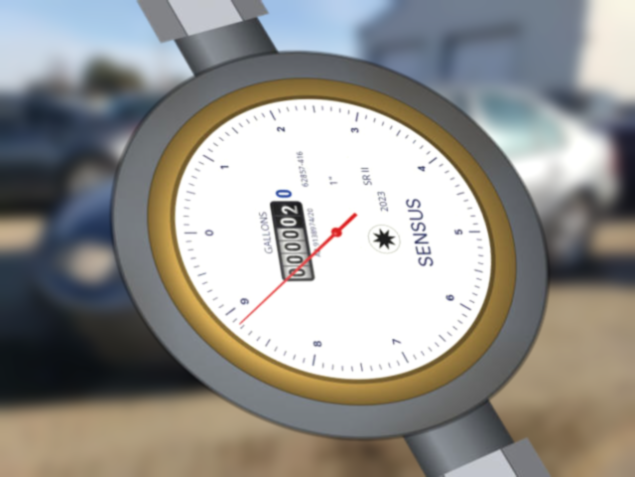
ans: 18.8; gal
